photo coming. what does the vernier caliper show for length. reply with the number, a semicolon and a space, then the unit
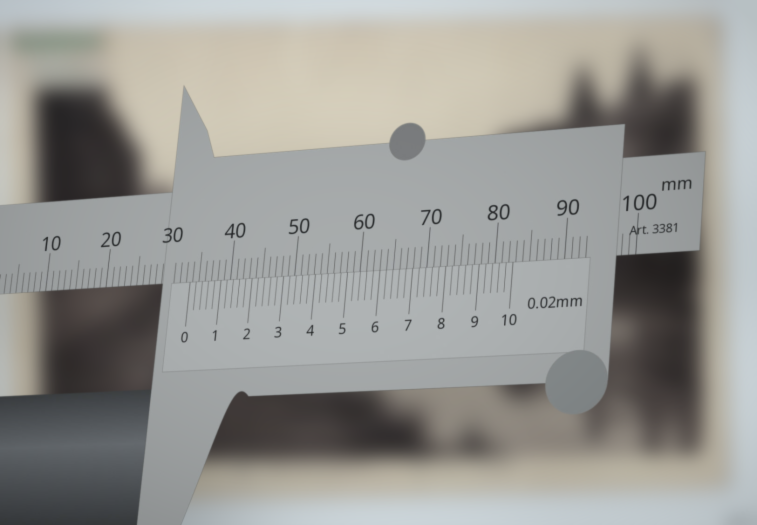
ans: 33.6; mm
